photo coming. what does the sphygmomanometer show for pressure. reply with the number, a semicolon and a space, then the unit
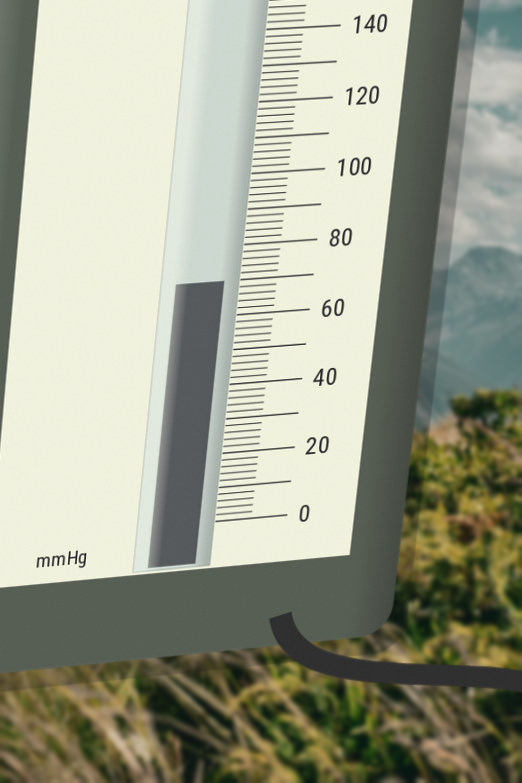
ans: 70; mmHg
